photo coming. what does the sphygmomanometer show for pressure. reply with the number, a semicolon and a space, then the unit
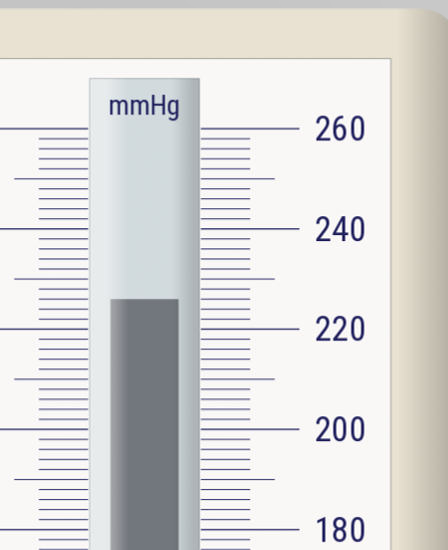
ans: 226; mmHg
